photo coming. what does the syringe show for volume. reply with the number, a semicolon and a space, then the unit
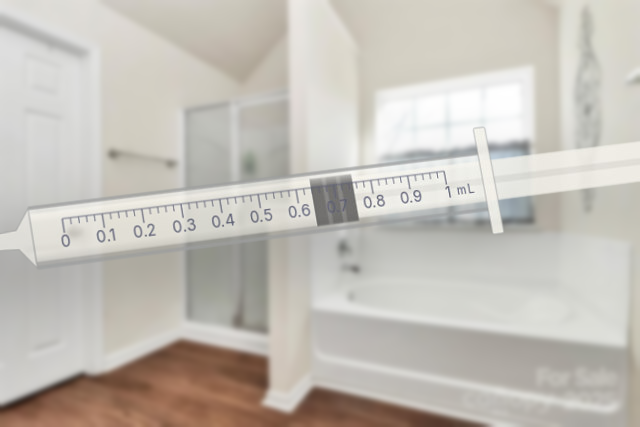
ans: 0.64; mL
